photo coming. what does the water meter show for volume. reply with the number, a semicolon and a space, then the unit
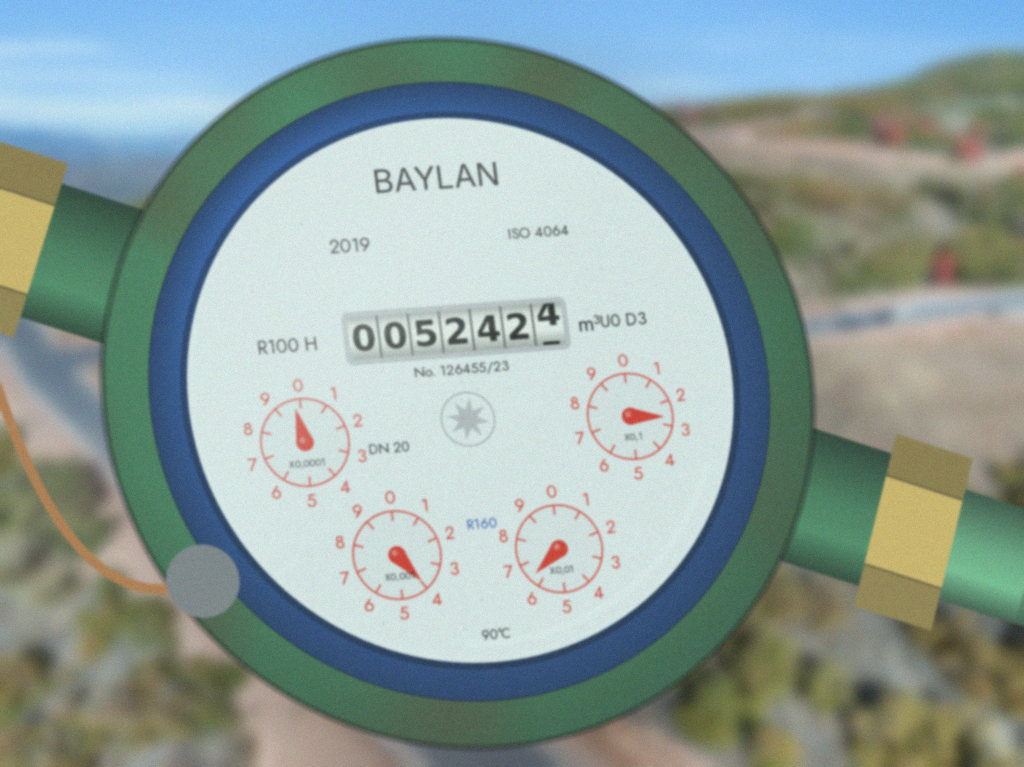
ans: 52424.2639; m³
